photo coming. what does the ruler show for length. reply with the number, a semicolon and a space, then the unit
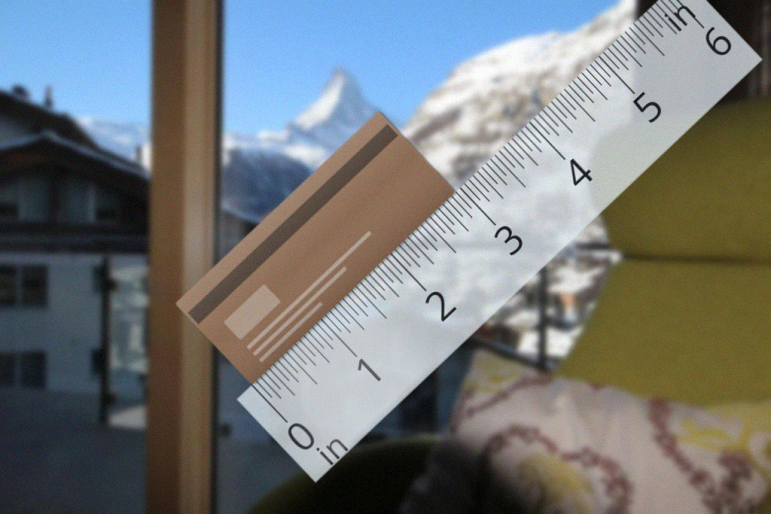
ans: 2.9375; in
